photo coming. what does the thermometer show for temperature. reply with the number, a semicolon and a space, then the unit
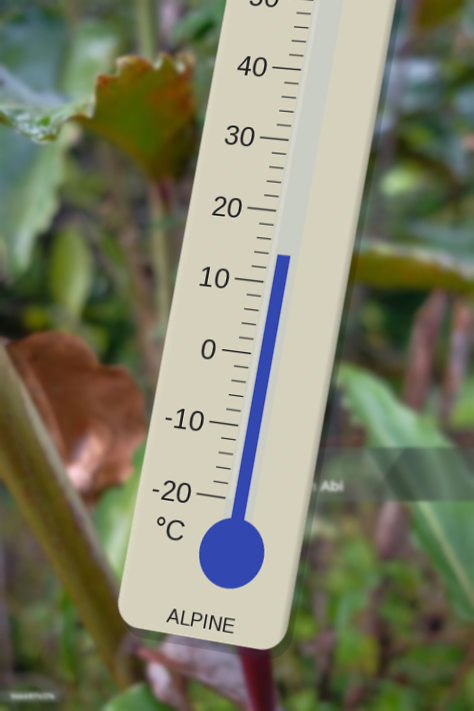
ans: 14; °C
